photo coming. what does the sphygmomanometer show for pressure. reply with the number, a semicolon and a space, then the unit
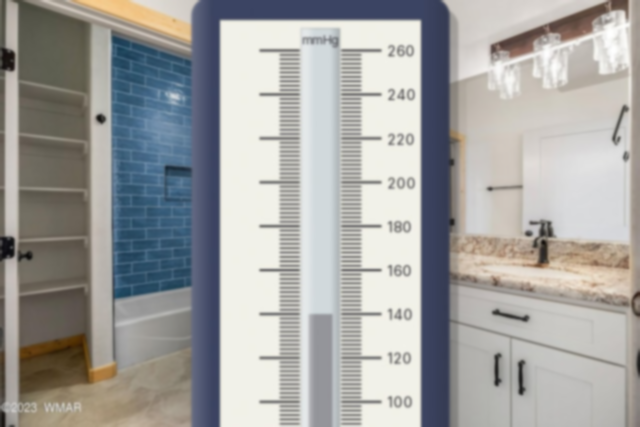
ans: 140; mmHg
